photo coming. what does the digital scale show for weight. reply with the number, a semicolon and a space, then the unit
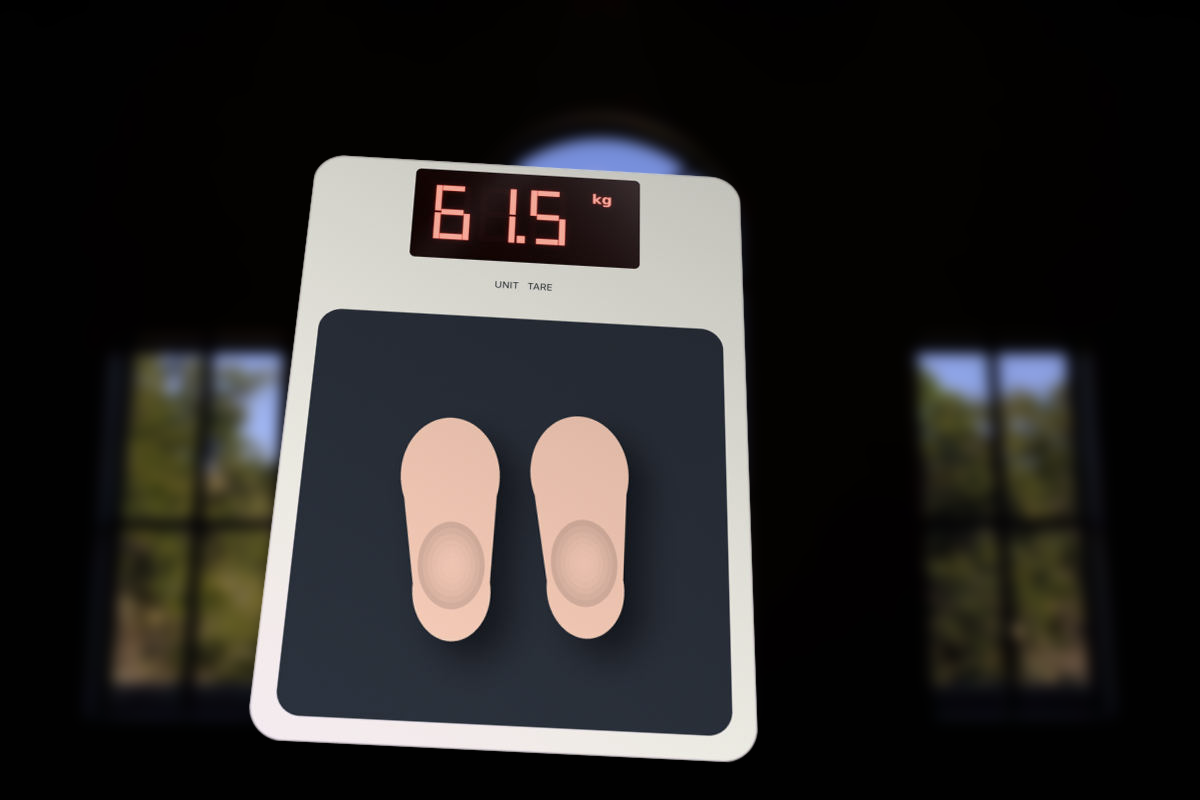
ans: 61.5; kg
